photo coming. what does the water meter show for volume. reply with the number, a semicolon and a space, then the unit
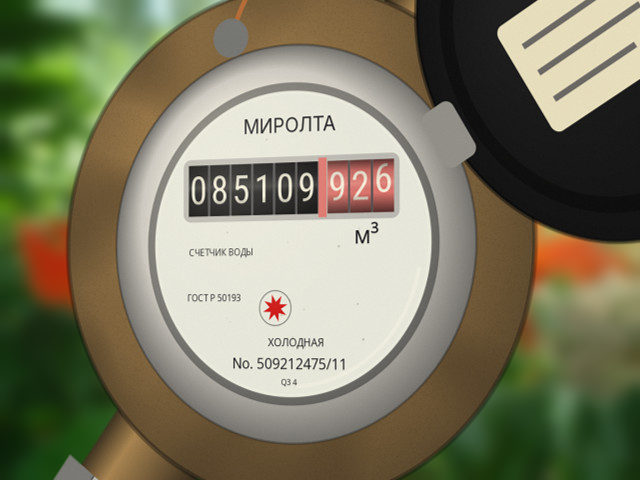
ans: 85109.926; m³
